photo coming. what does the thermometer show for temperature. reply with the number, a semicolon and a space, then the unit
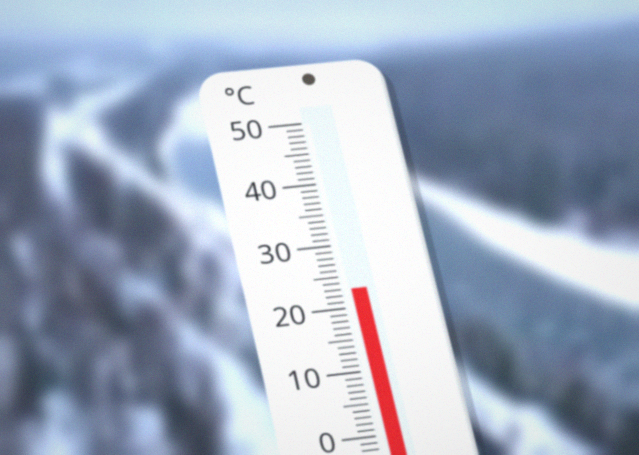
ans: 23; °C
